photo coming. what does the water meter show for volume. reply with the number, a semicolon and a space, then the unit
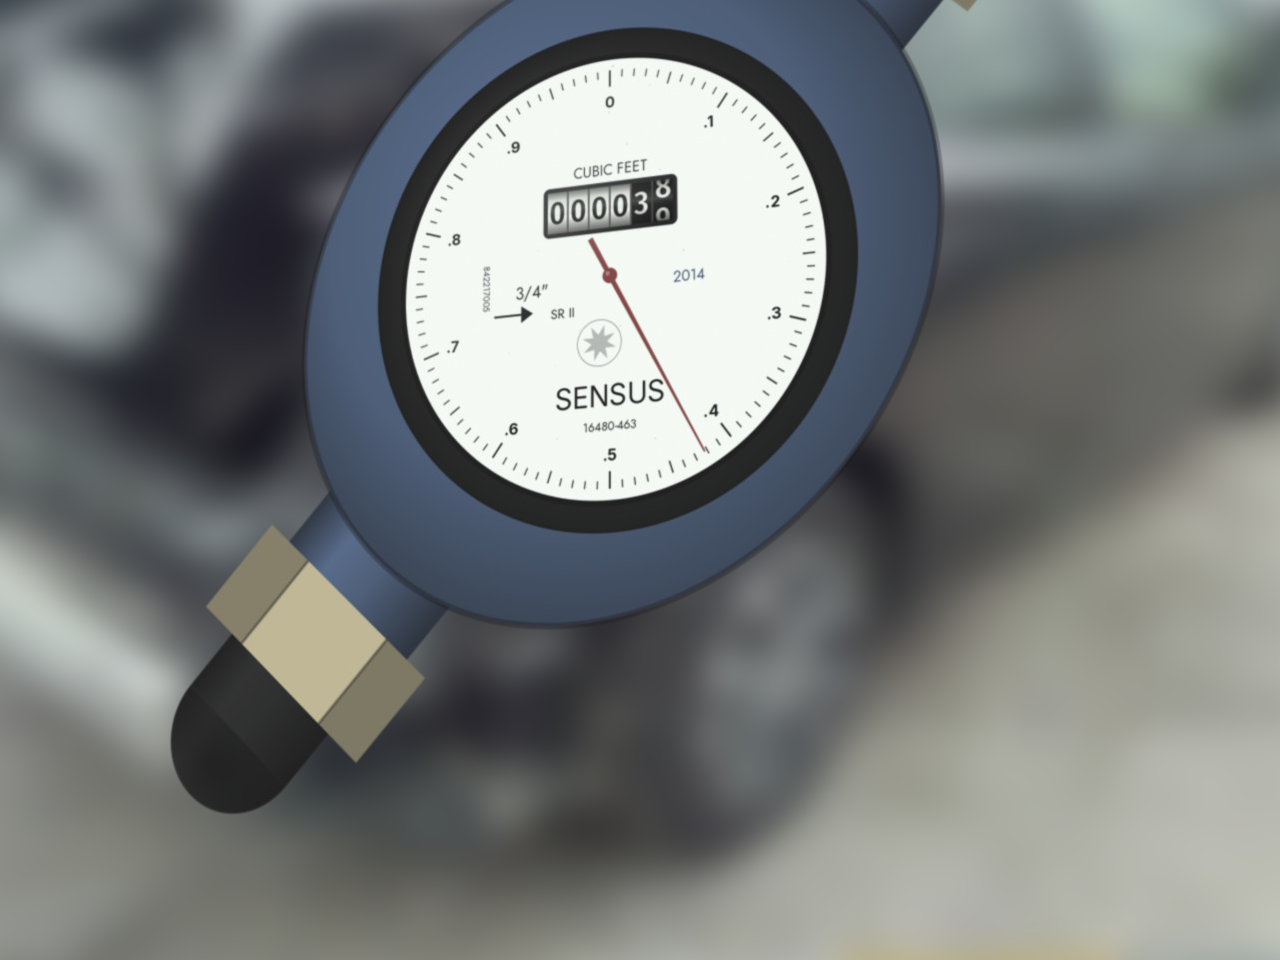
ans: 38.42; ft³
